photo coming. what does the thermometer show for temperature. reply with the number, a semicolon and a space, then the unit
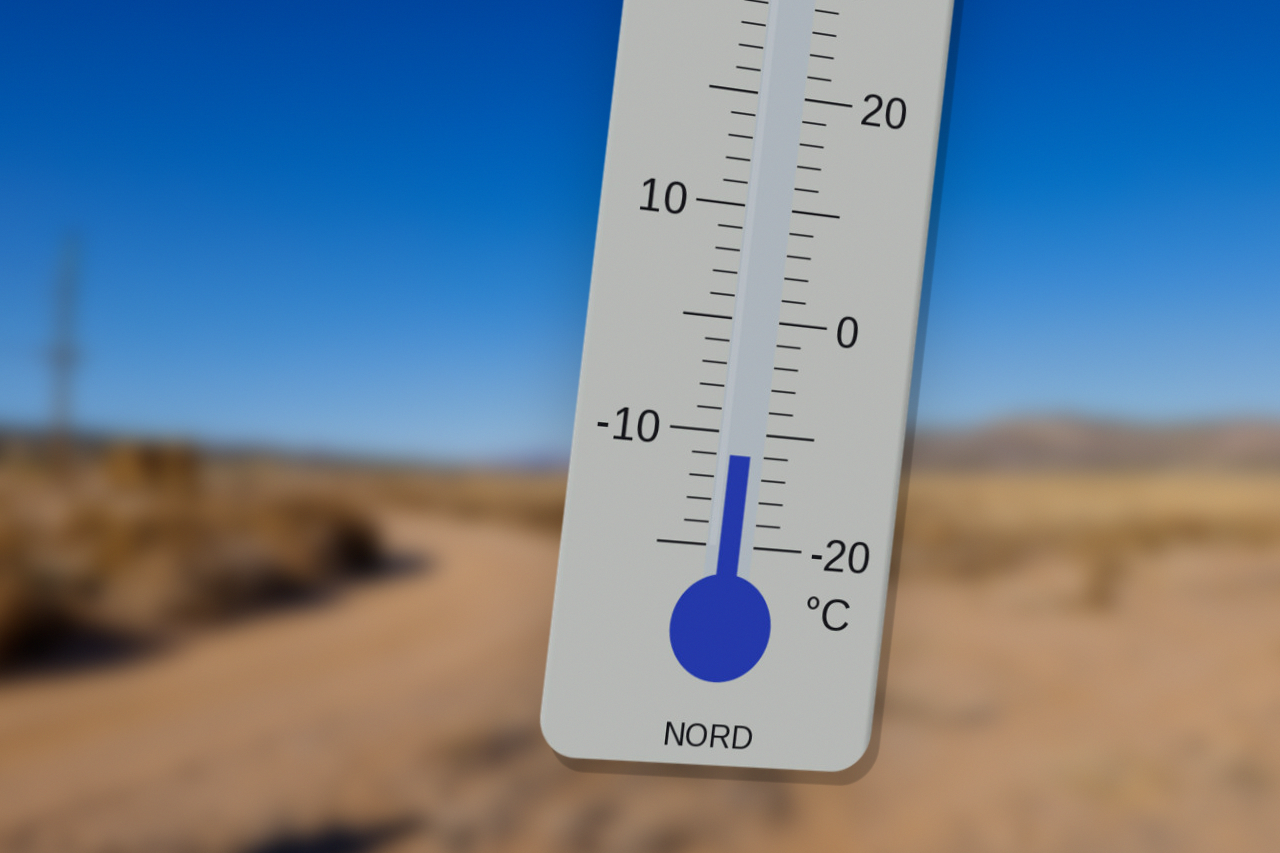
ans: -12; °C
